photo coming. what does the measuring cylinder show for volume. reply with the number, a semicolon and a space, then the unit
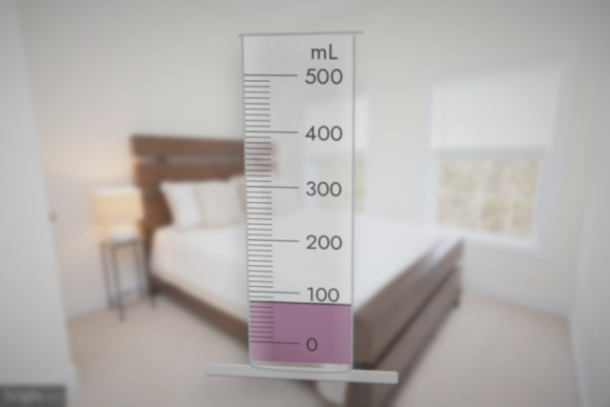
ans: 80; mL
